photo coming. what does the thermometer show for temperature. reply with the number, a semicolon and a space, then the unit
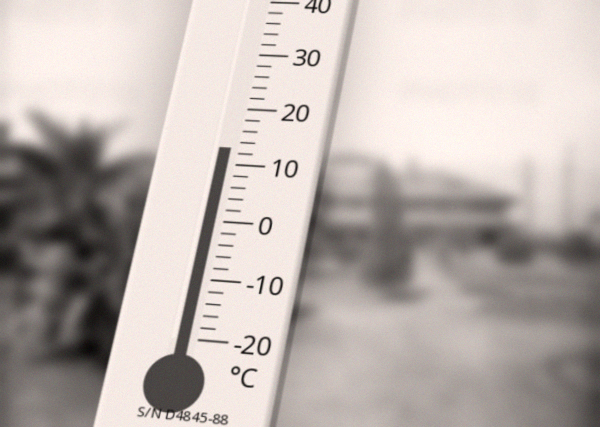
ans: 13; °C
